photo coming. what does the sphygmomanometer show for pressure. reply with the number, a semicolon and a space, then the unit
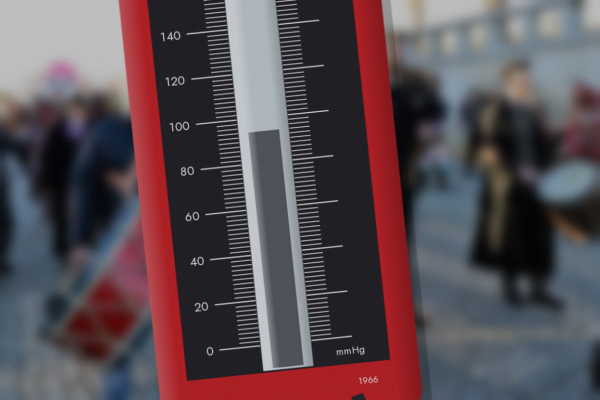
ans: 94; mmHg
